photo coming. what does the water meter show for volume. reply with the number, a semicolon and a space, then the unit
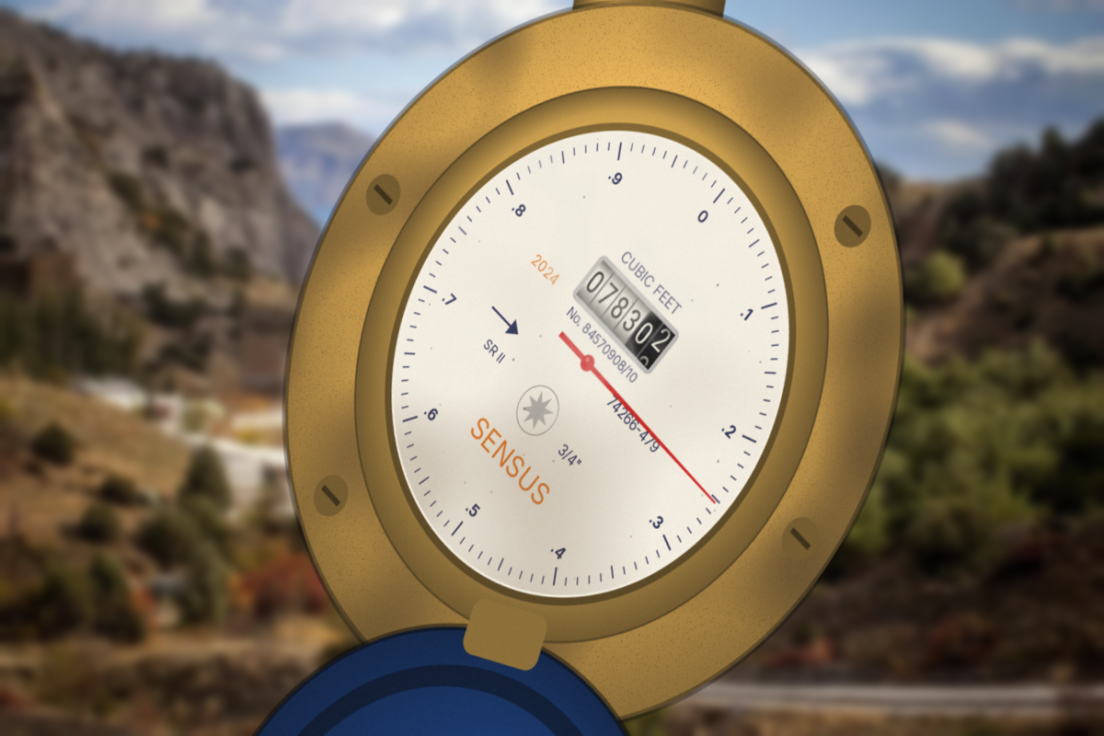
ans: 78302.25; ft³
